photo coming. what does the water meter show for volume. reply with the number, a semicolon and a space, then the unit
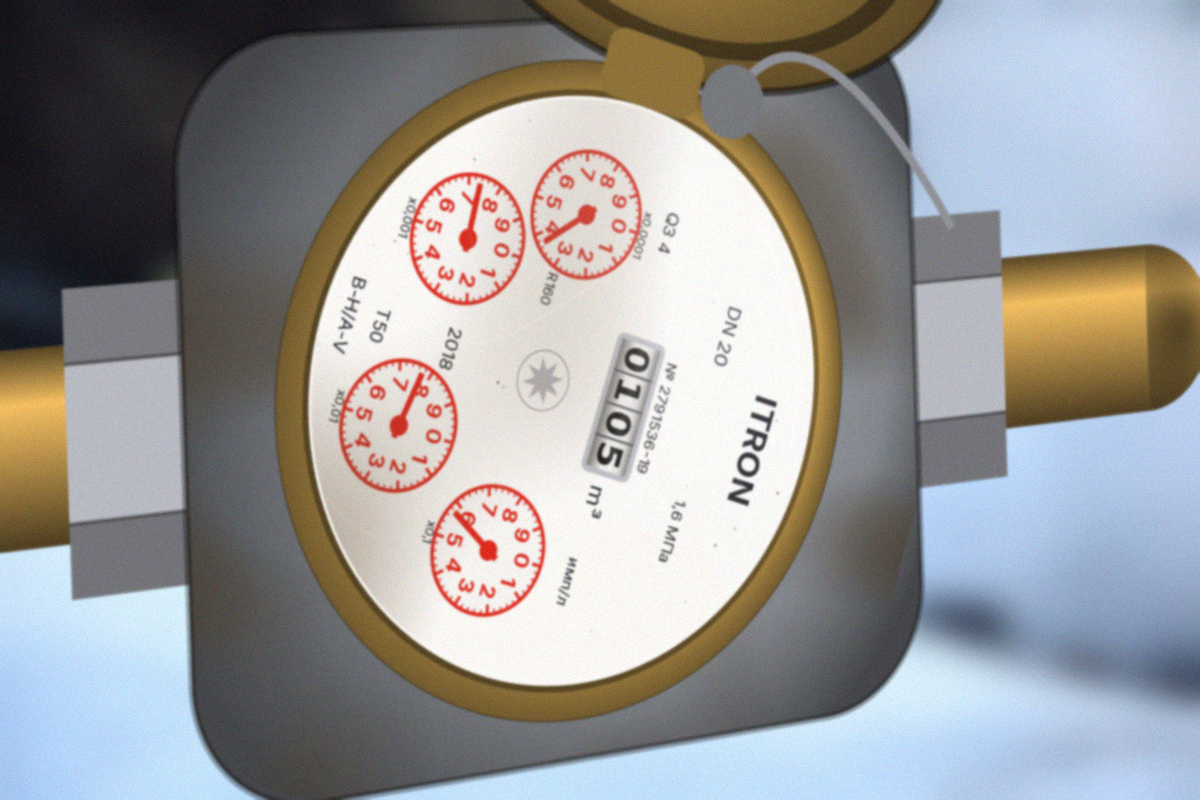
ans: 105.5773; m³
